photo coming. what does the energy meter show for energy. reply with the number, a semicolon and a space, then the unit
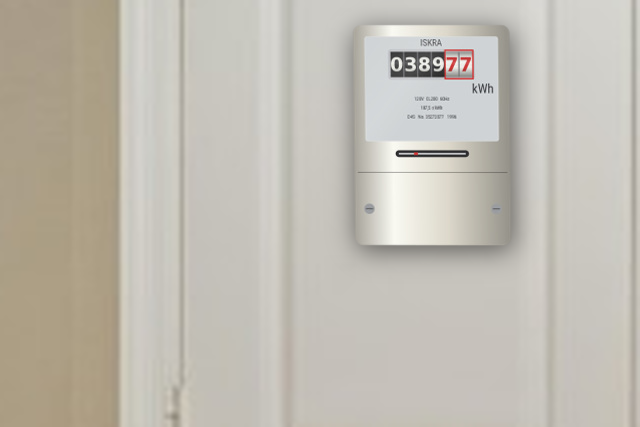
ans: 389.77; kWh
